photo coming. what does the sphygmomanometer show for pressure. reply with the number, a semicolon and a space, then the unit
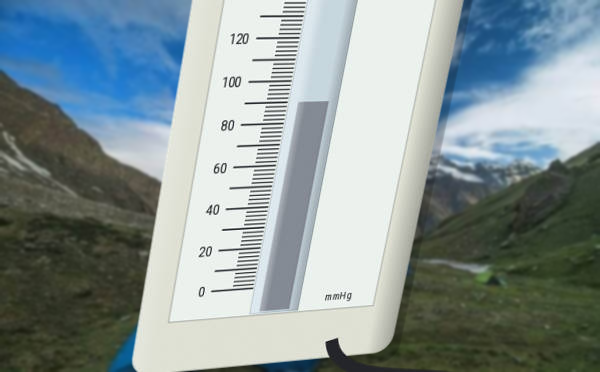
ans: 90; mmHg
